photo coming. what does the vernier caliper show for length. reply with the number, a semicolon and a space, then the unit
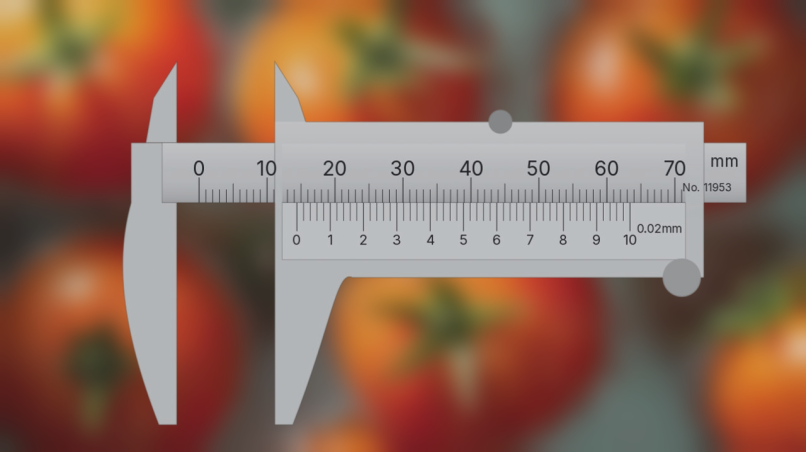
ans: 14.4; mm
